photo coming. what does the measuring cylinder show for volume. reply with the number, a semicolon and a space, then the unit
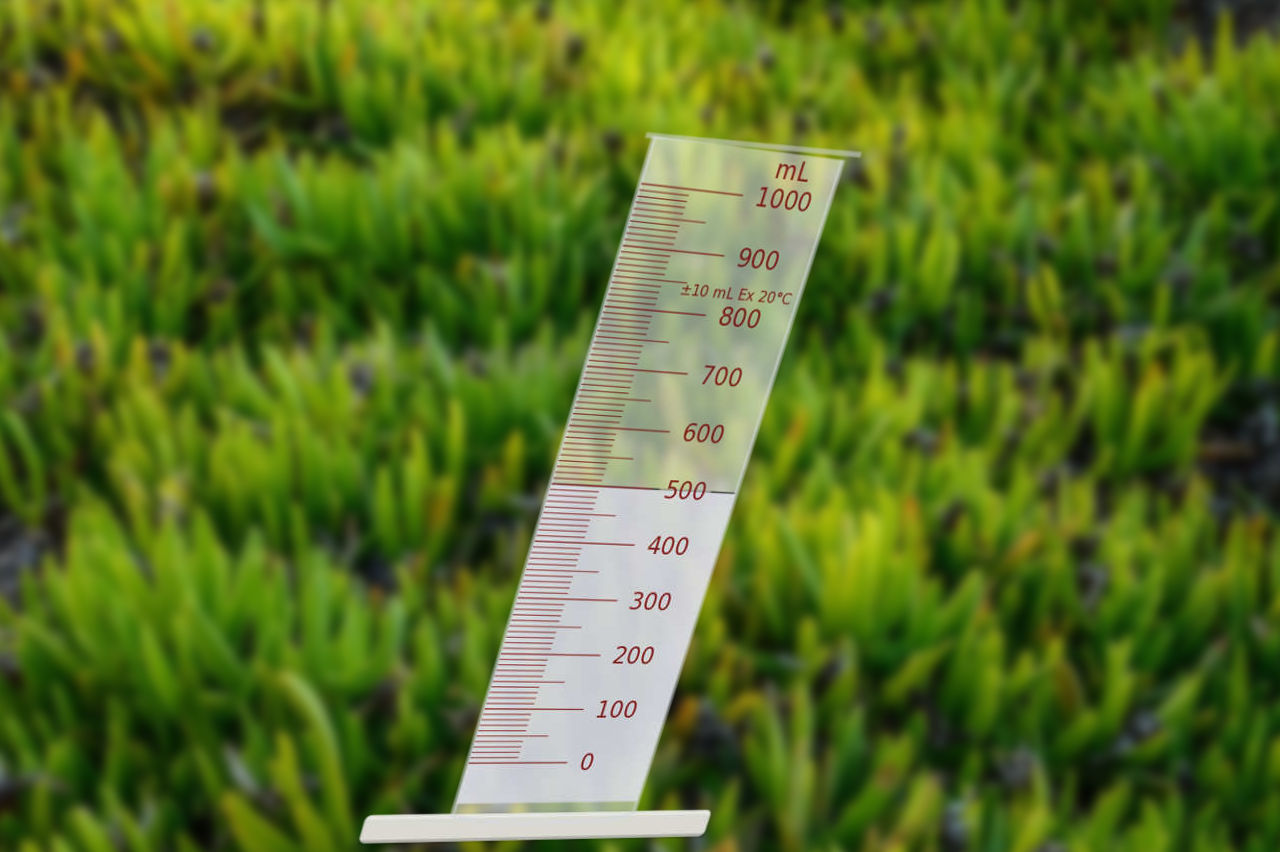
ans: 500; mL
